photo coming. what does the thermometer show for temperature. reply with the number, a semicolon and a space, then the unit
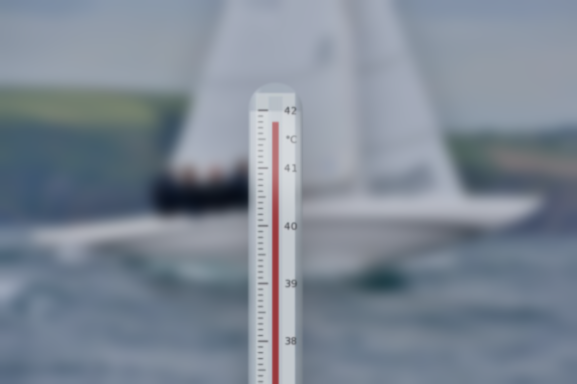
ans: 41.8; °C
